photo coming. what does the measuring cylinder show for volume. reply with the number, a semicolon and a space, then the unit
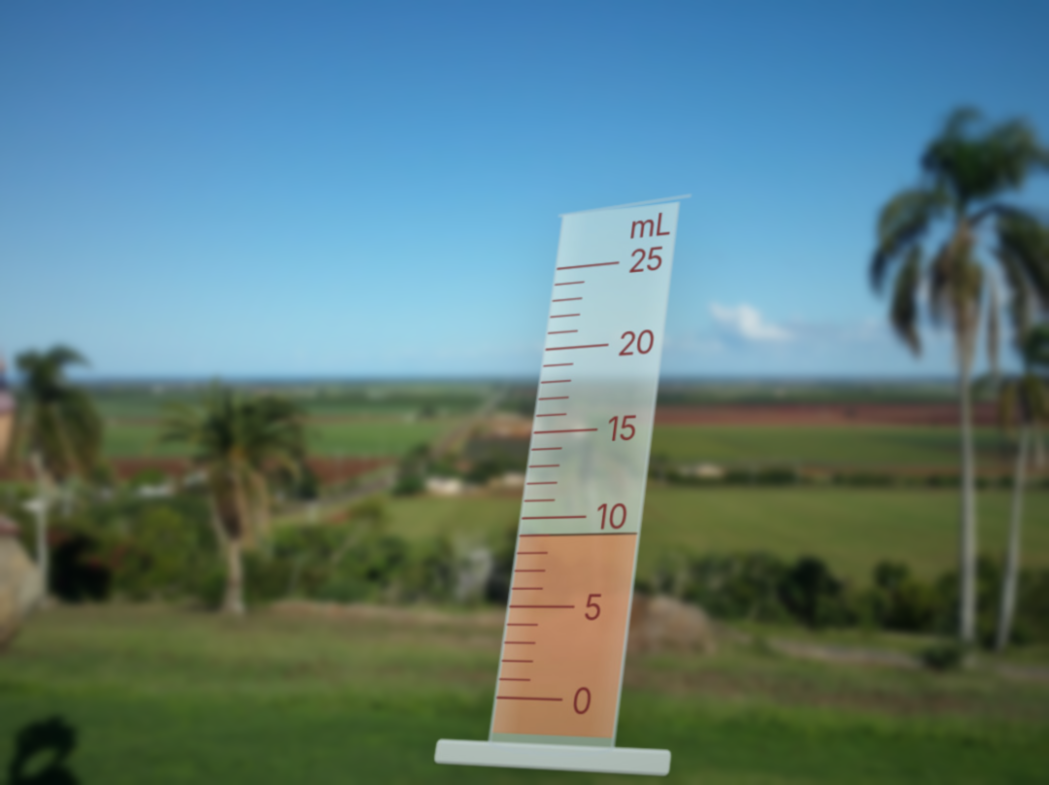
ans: 9; mL
